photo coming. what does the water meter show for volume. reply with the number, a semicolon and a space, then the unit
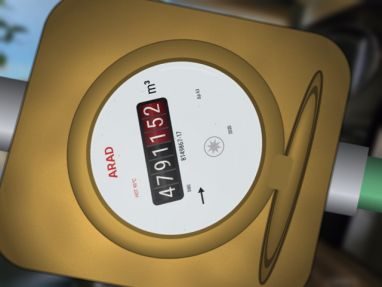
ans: 4791.152; m³
